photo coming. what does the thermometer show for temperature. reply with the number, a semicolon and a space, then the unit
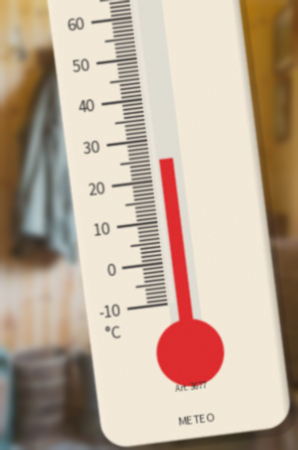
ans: 25; °C
